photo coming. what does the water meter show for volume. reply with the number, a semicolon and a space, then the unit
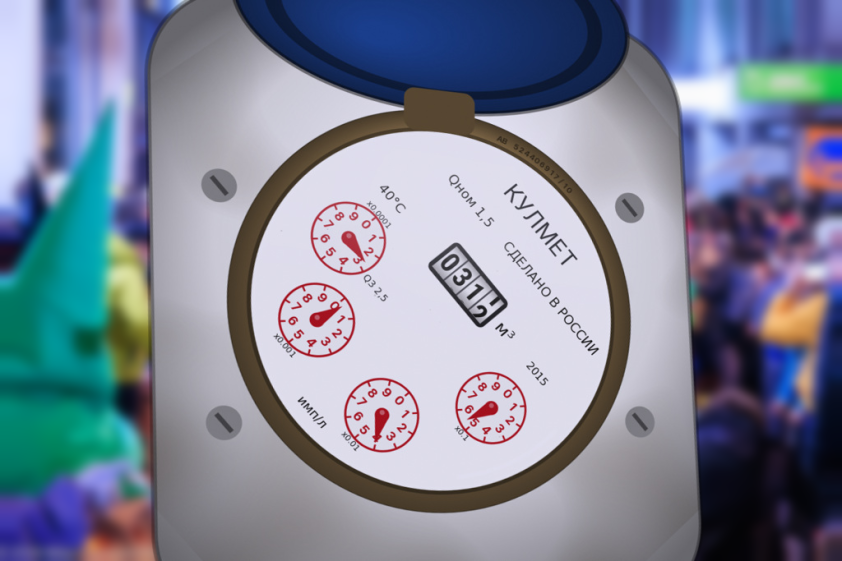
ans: 311.5402; m³
